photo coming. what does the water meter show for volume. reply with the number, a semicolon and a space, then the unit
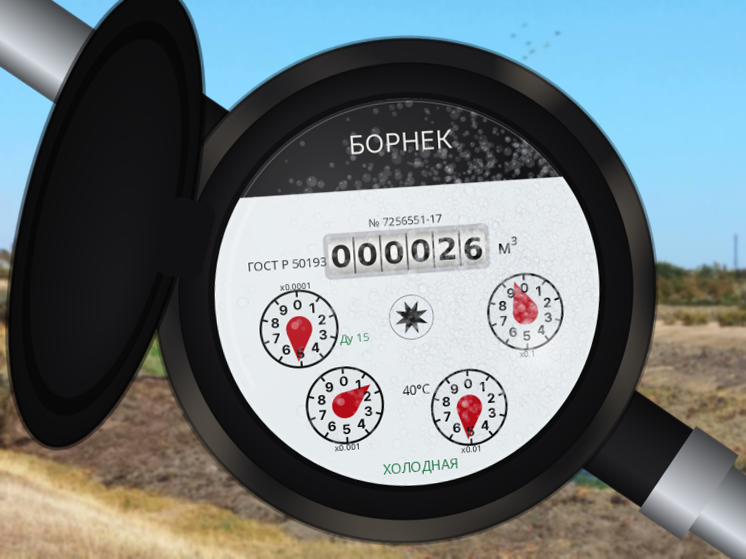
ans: 25.9515; m³
